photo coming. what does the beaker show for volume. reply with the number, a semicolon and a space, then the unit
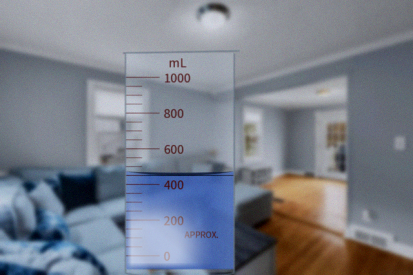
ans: 450; mL
